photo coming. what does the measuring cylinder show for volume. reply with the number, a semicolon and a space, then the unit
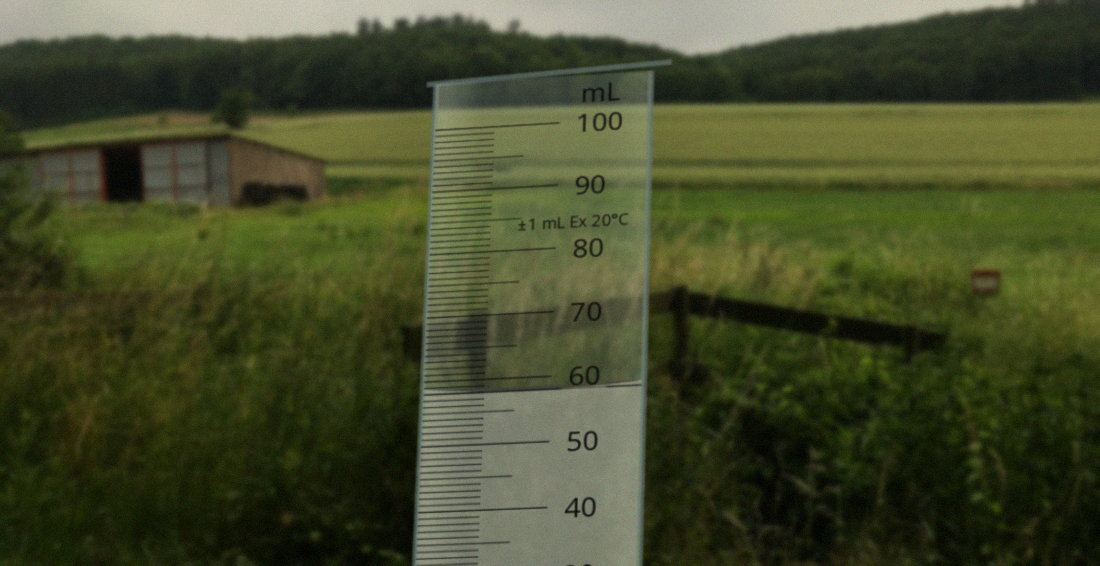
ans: 58; mL
